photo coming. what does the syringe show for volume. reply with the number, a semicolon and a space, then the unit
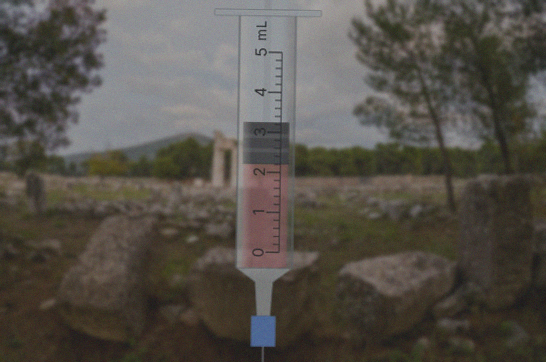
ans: 2.2; mL
